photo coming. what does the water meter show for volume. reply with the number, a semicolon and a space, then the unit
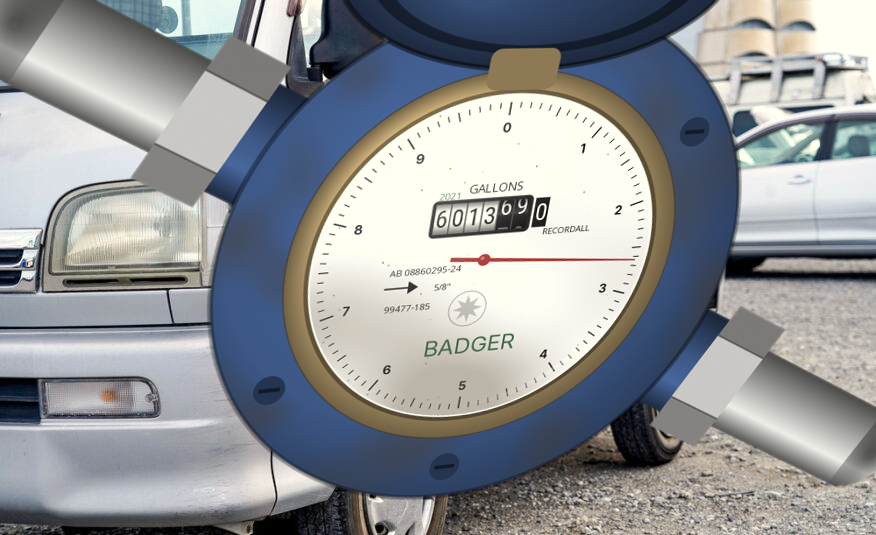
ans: 6013692.6; gal
